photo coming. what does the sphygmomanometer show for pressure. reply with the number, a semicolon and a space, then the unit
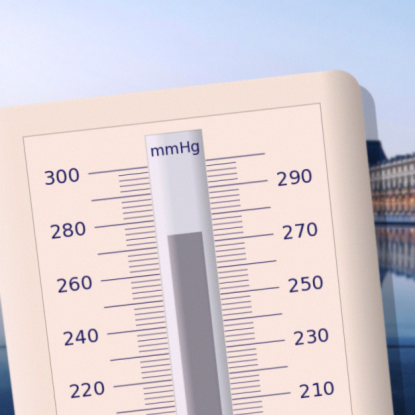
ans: 274; mmHg
